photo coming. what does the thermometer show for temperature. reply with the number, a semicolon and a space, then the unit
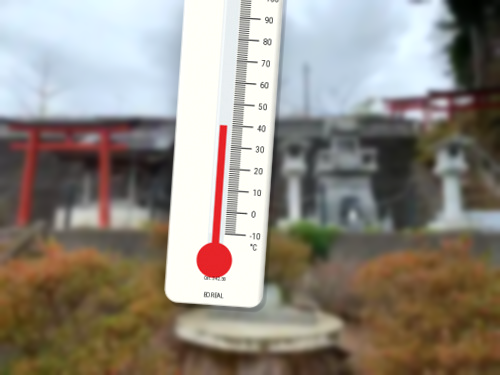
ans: 40; °C
